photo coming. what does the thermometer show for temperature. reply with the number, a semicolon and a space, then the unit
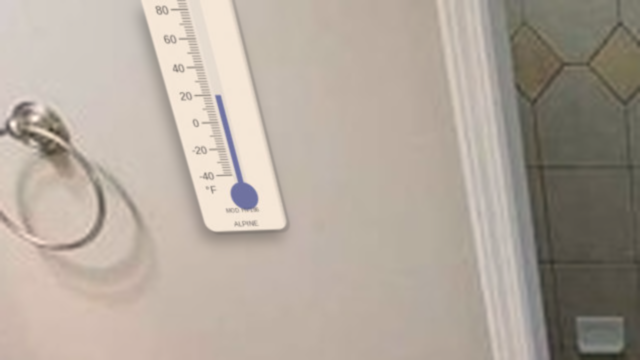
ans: 20; °F
